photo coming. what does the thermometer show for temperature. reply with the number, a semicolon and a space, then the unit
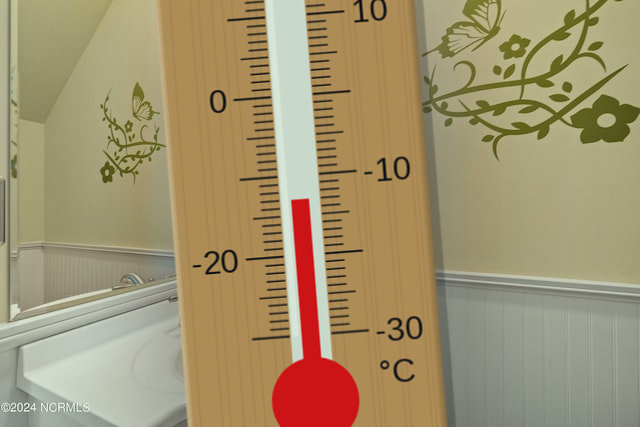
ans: -13; °C
